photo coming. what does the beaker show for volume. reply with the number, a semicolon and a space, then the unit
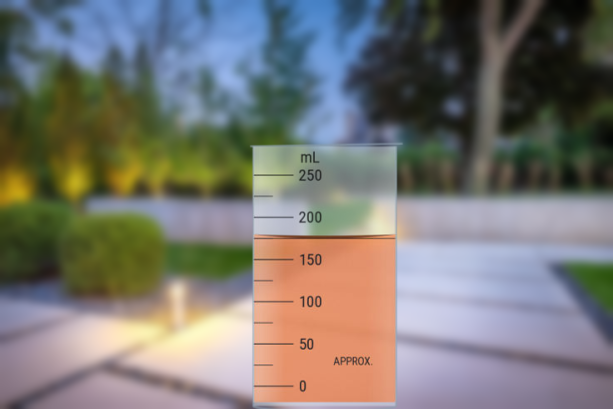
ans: 175; mL
